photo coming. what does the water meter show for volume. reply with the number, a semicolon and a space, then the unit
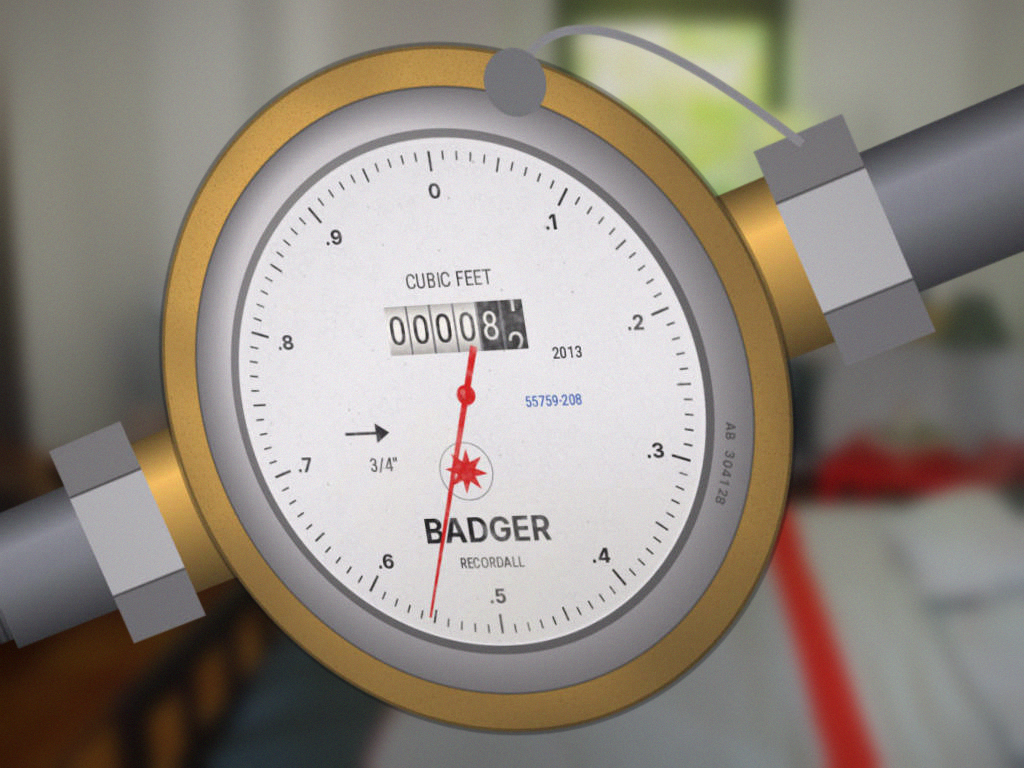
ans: 81.55; ft³
